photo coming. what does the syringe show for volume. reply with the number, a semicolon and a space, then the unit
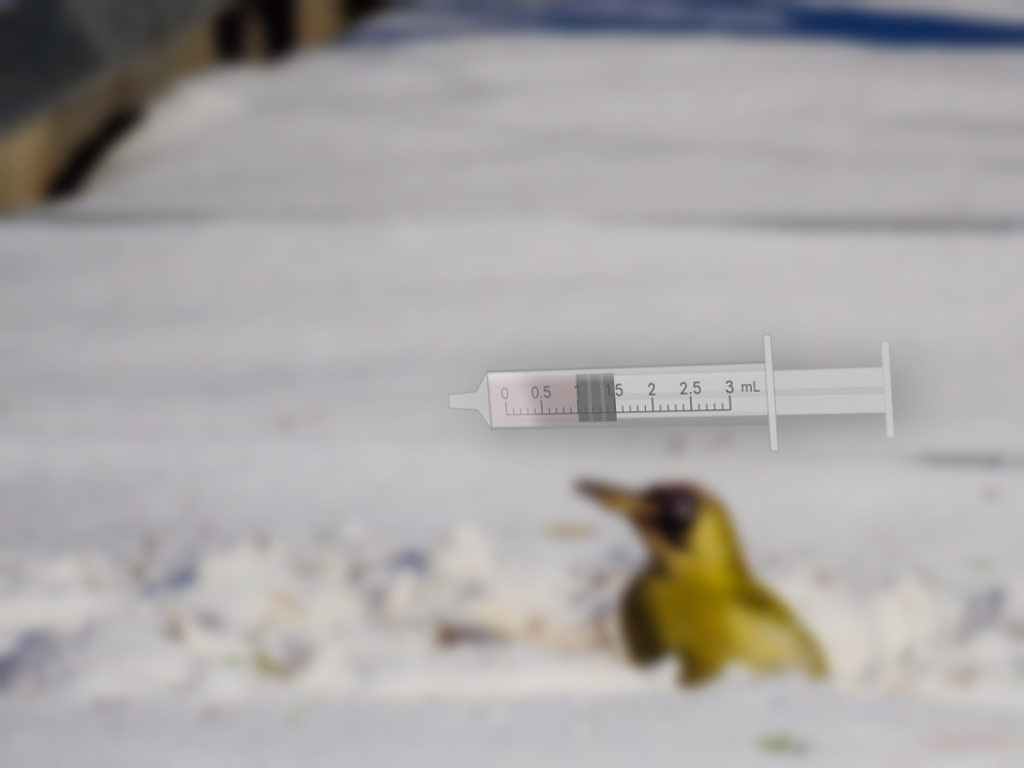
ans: 1; mL
